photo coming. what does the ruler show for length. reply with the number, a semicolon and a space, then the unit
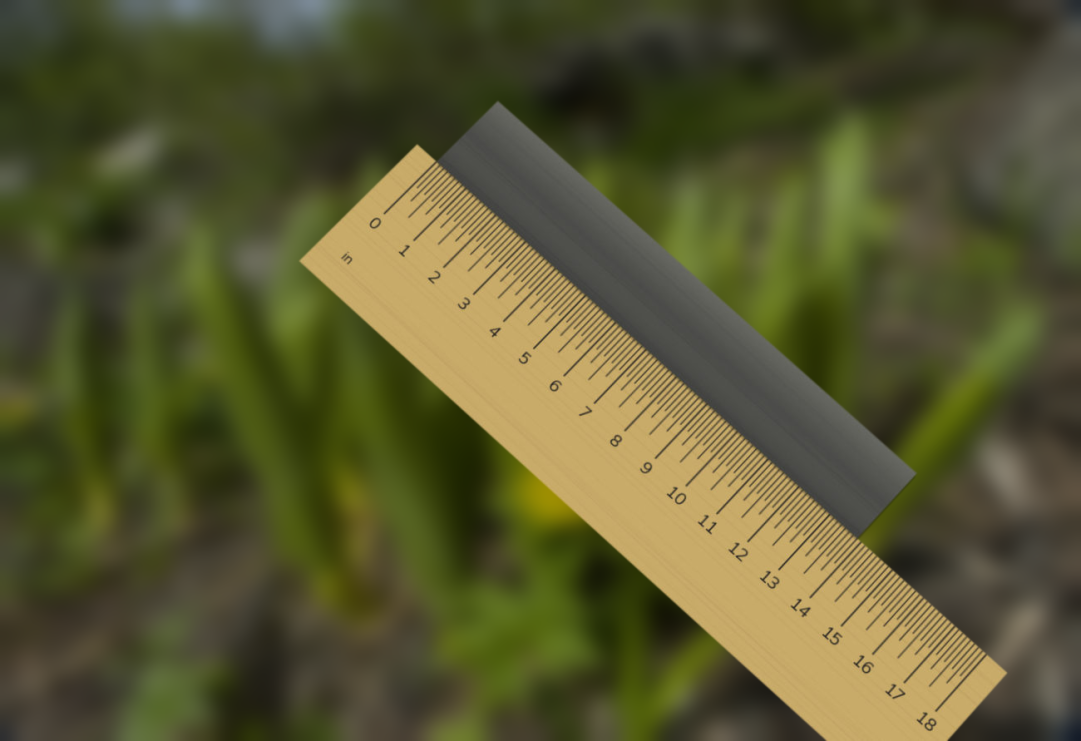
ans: 13.875; in
